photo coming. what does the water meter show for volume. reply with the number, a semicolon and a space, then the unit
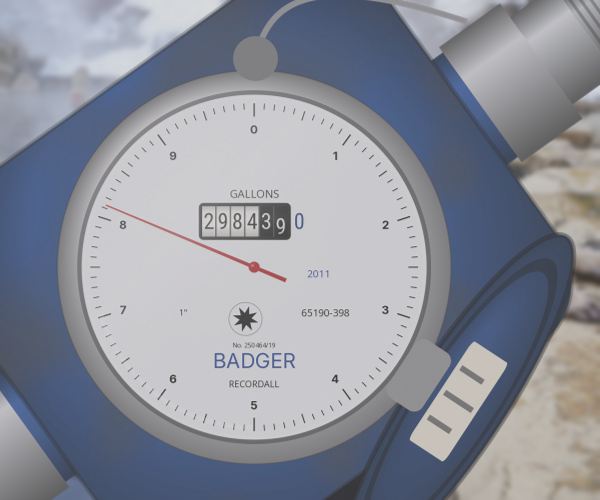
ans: 2984388.1; gal
